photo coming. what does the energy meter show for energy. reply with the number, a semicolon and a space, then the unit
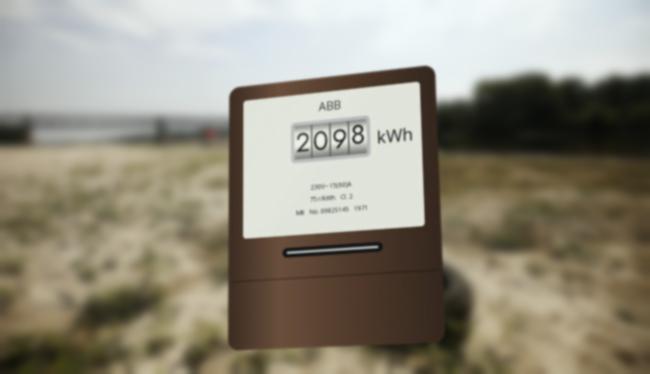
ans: 2098; kWh
